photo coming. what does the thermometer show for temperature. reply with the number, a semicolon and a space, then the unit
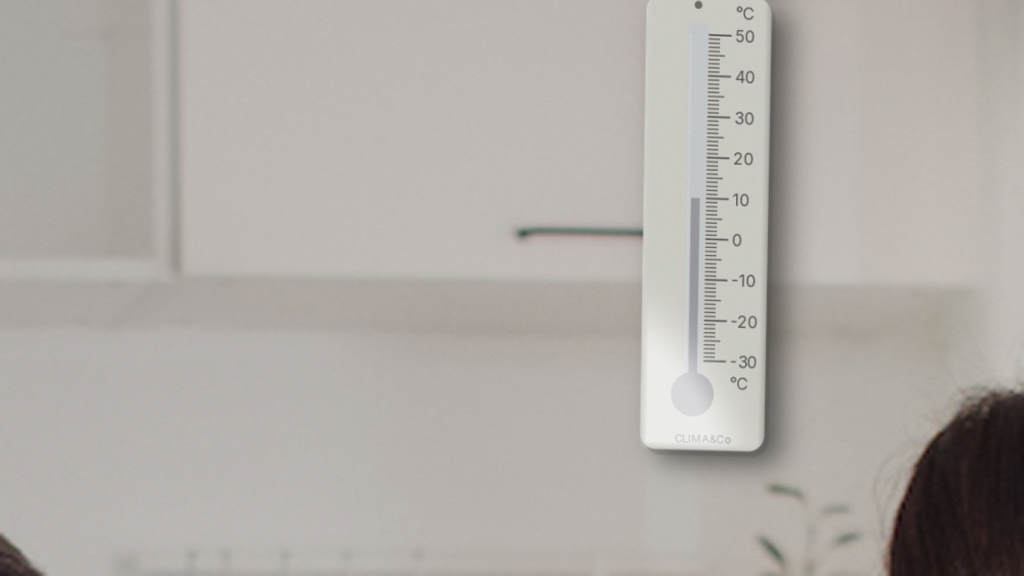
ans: 10; °C
